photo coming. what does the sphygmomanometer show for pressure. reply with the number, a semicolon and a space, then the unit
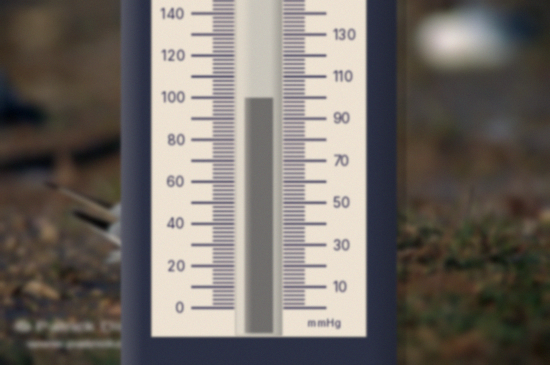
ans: 100; mmHg
